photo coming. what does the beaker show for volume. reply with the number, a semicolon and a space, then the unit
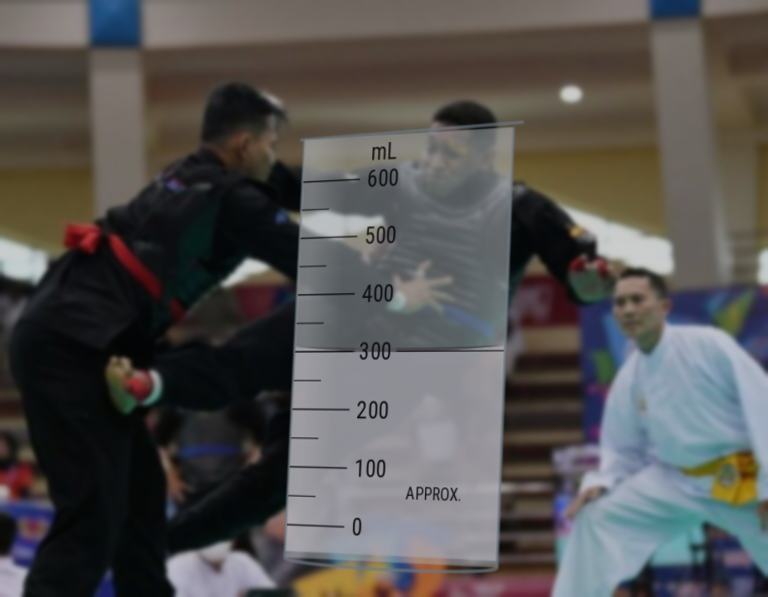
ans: 300; mL
